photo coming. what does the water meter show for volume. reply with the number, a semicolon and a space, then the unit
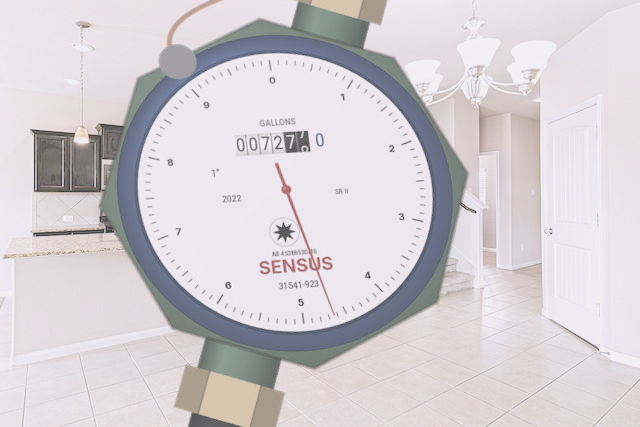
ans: 72774.6; gal
